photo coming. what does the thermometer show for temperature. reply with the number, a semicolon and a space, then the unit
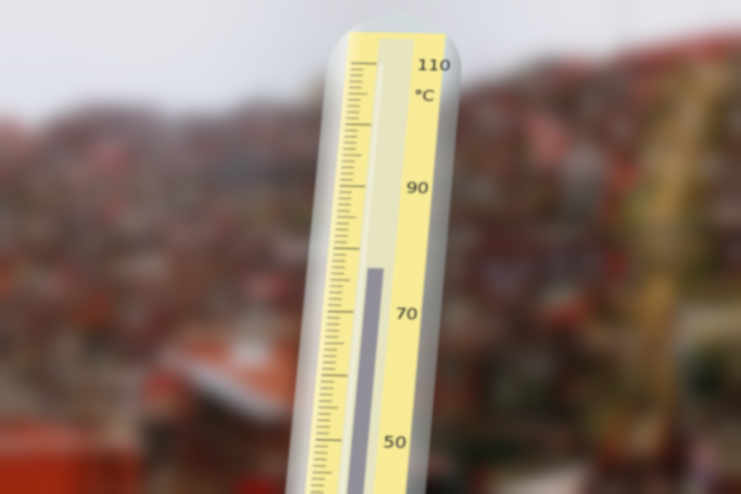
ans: 77; °C
